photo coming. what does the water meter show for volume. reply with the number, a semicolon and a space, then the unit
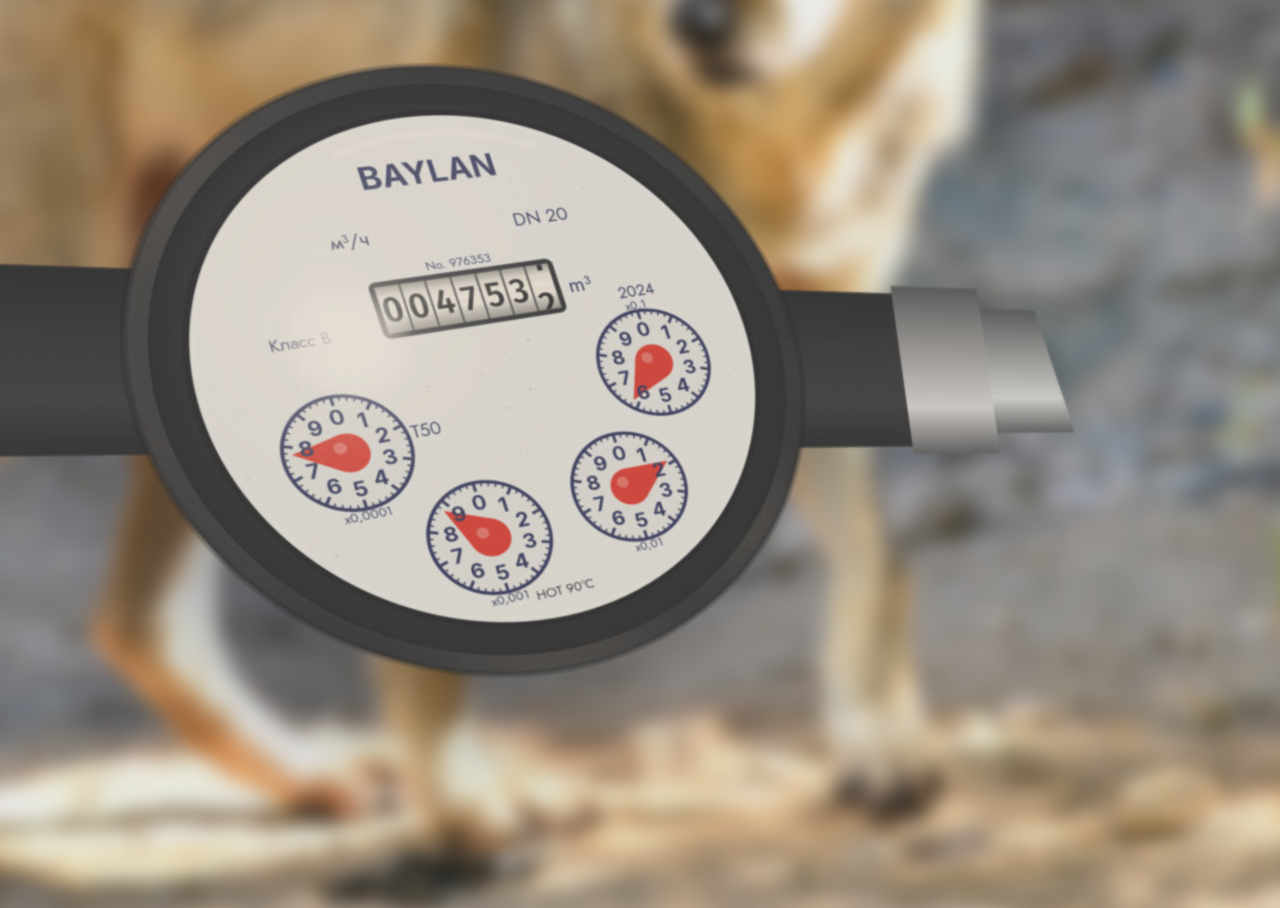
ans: 47531.6187; m³
